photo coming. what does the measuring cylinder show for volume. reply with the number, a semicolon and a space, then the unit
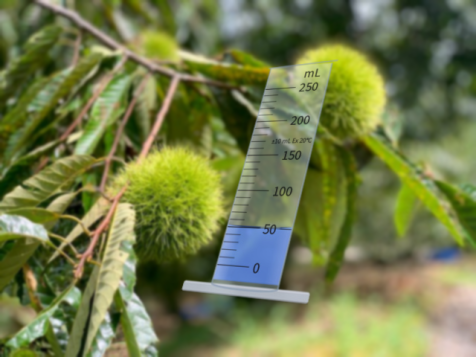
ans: 50; mL
